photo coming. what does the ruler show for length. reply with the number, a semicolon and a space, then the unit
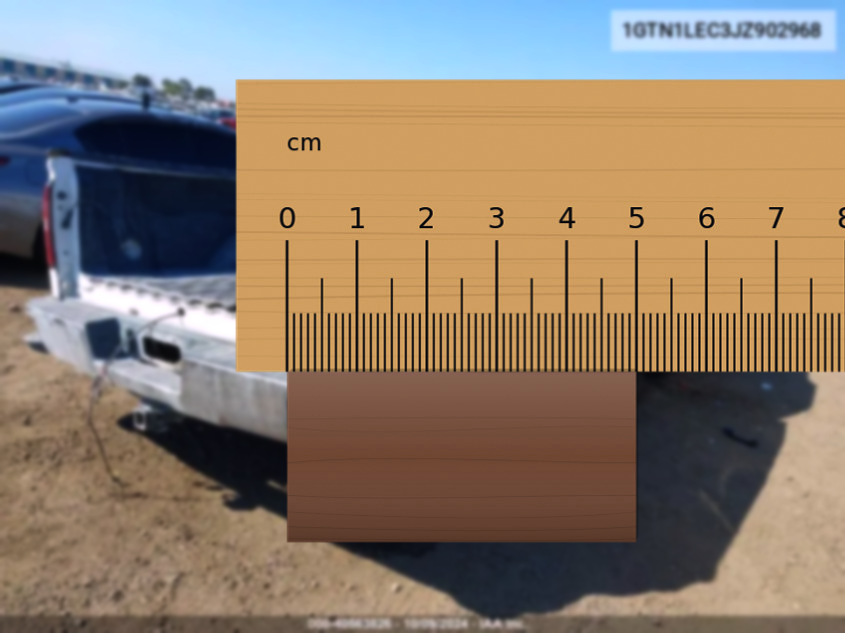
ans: 5; cm
